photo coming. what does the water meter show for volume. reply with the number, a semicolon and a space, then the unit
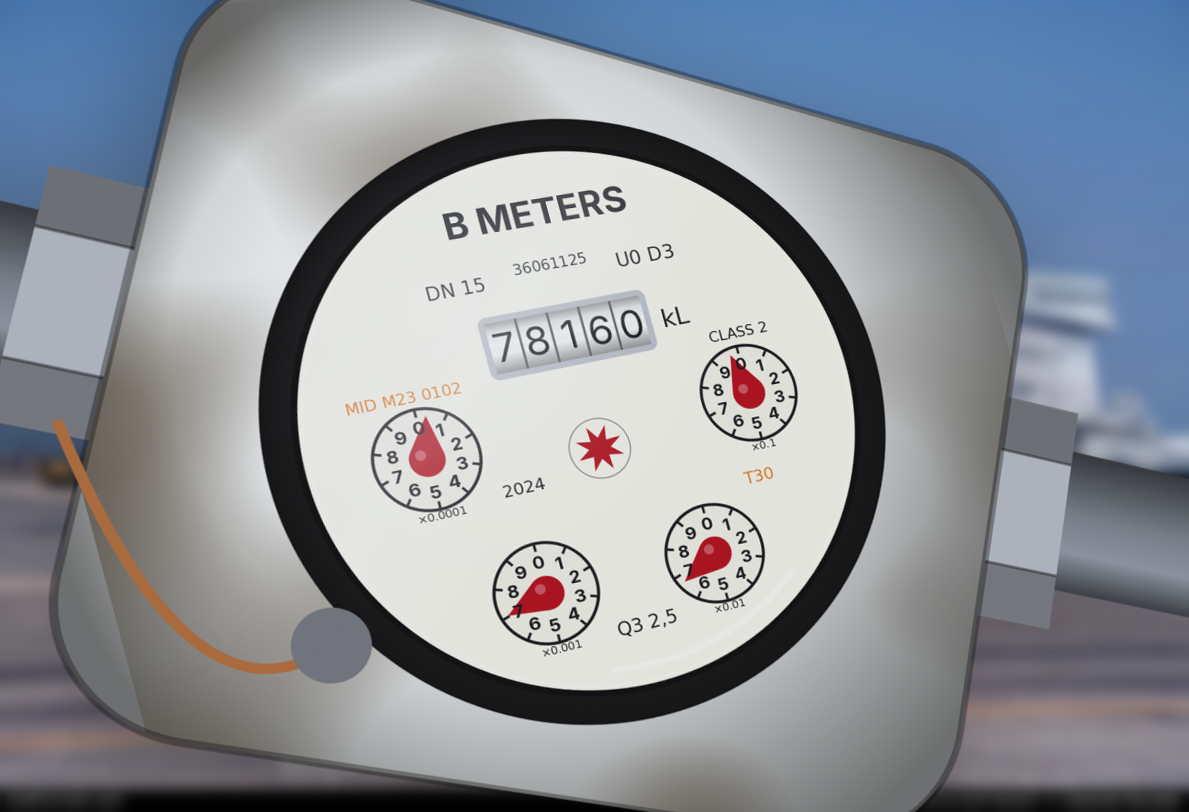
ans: 78159.9670; kL
